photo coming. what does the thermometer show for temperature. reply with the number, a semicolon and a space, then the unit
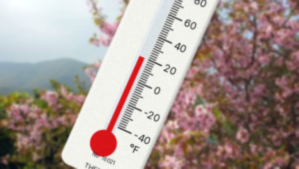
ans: 20; °F
